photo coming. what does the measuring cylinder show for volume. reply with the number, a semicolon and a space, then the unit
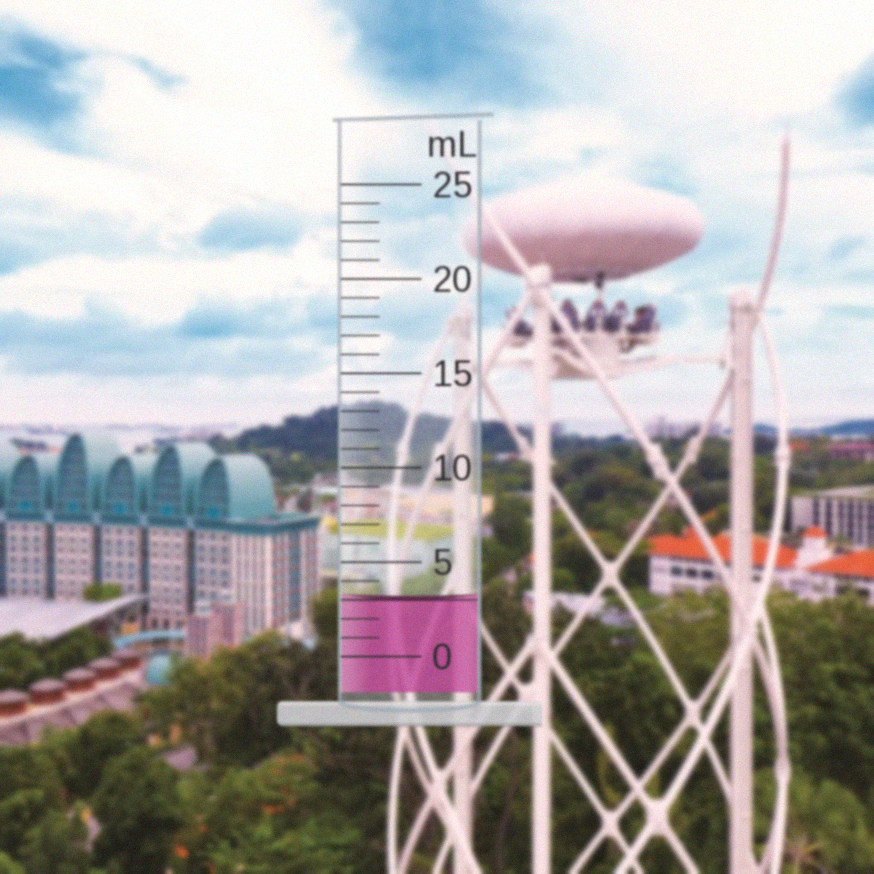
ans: 3; mL
